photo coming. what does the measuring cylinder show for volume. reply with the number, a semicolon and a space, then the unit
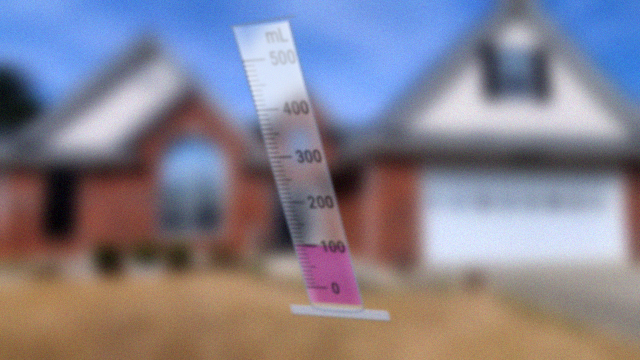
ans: 100; mL
